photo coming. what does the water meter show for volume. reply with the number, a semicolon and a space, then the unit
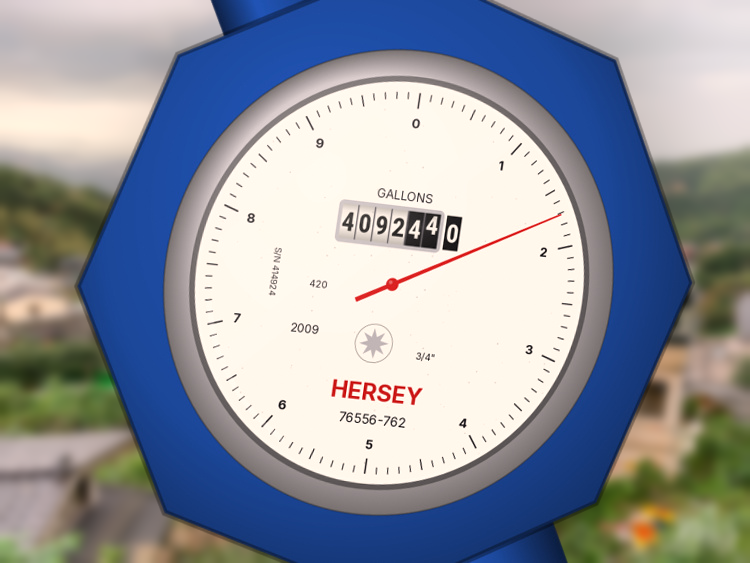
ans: 4092441.7; gal
